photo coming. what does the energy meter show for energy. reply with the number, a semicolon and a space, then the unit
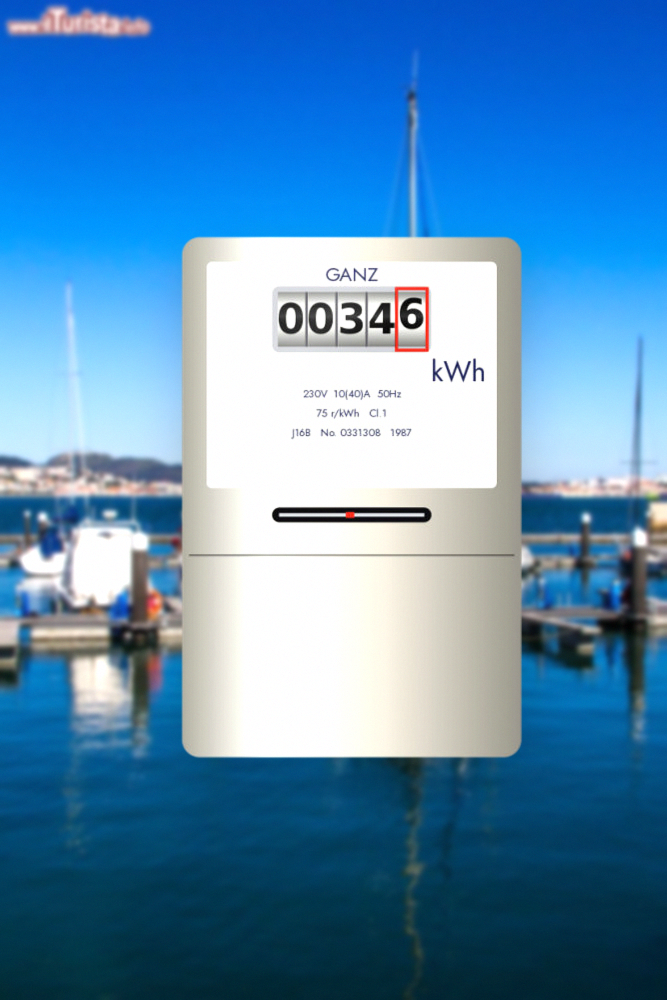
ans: 34.6; kWh
